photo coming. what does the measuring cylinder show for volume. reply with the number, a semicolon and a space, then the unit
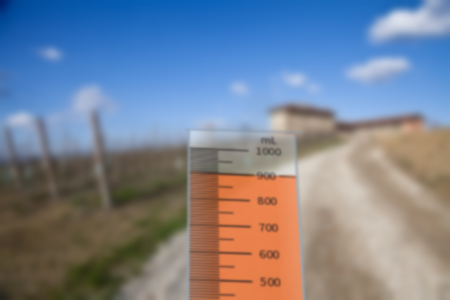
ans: 900; mL
